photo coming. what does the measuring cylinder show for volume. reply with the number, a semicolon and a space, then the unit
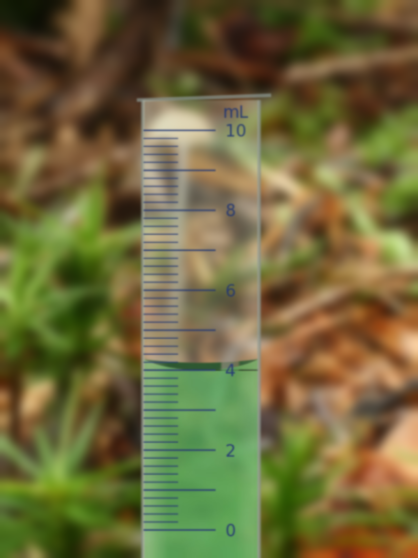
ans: 4; mL
